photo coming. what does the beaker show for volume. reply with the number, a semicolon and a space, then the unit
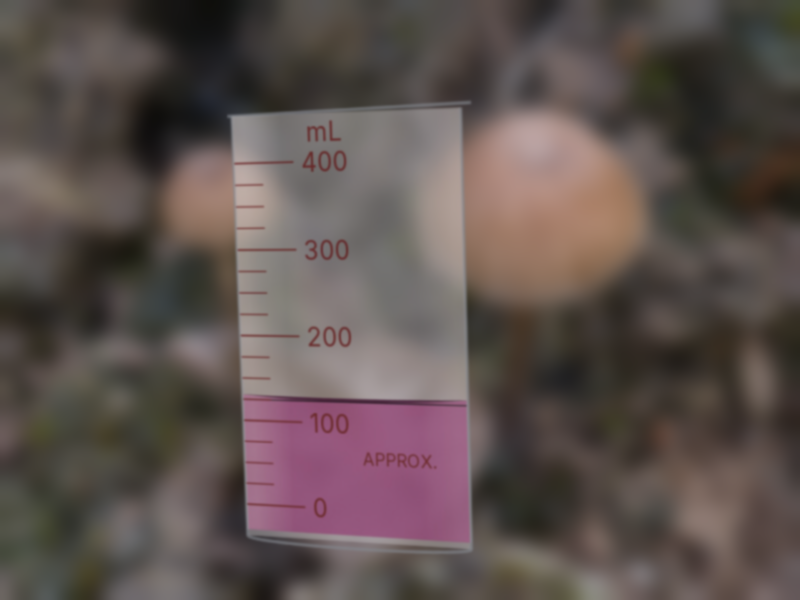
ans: 125; mL
